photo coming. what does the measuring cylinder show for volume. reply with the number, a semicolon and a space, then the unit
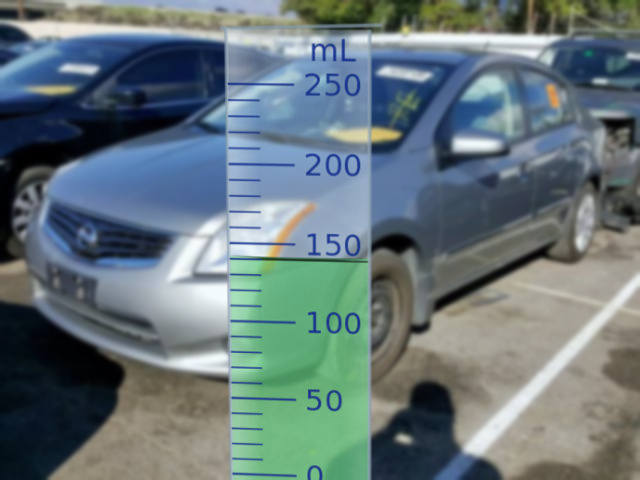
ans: 140; mL
